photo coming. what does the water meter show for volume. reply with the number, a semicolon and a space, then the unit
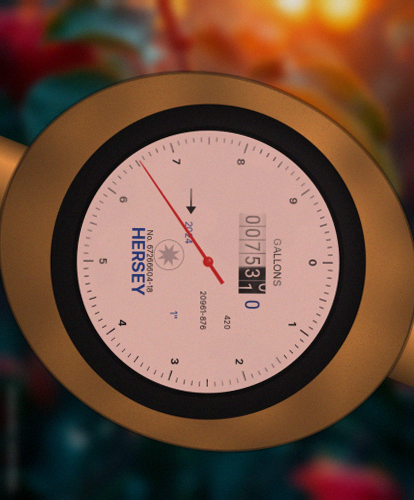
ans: 75306.5; gal
